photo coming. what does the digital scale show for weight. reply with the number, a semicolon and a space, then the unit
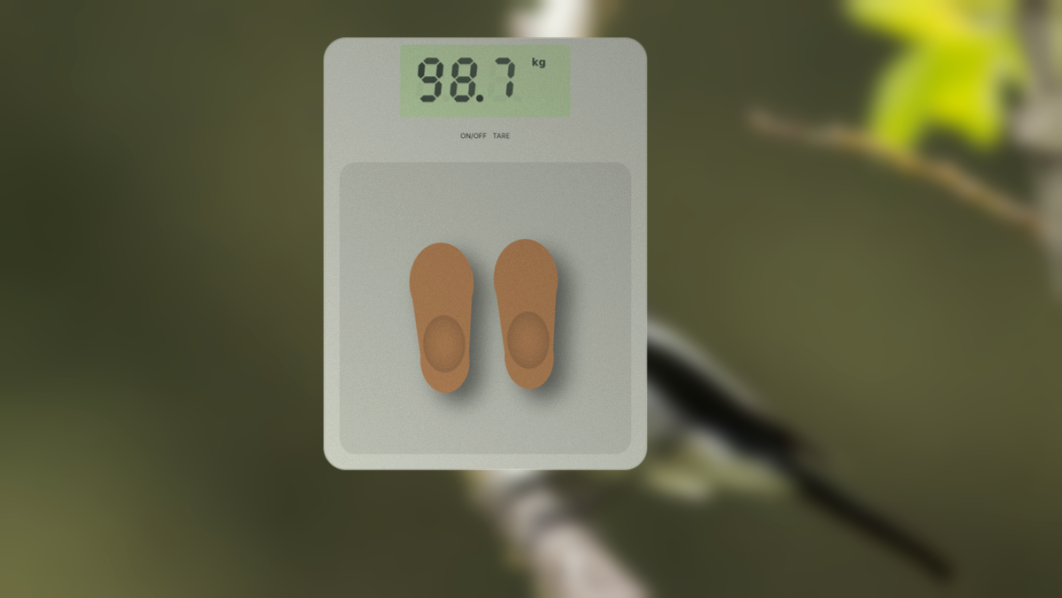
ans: 98.7; kg
